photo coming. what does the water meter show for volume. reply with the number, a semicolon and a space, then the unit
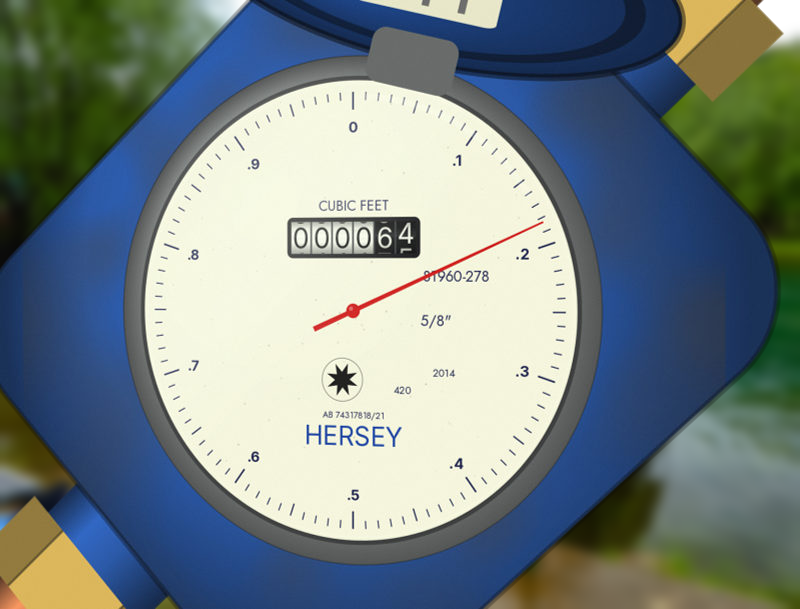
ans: 64.18; ft³
